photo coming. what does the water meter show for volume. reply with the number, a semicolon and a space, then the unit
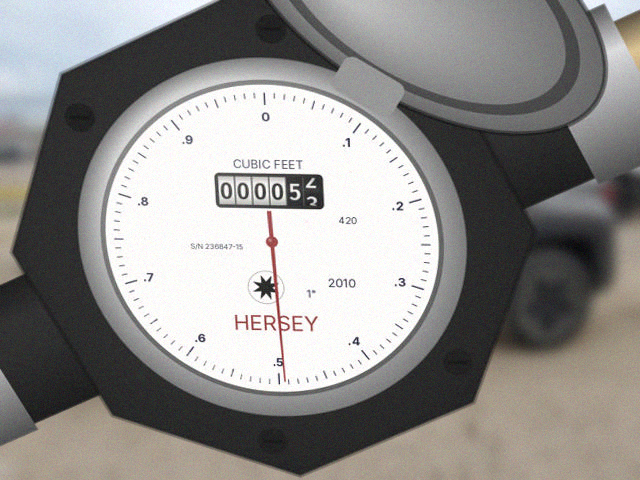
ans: 52.49; ft³
